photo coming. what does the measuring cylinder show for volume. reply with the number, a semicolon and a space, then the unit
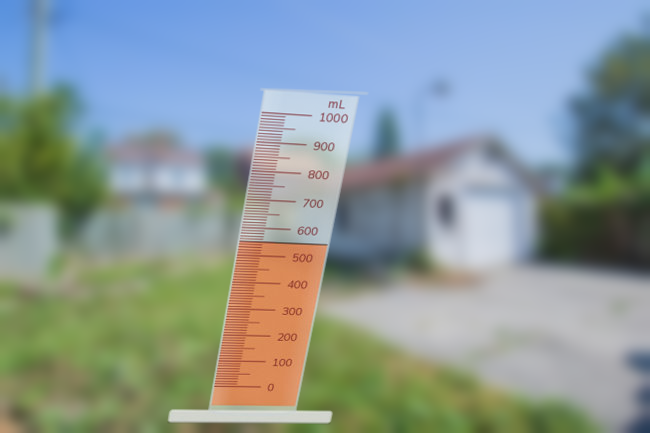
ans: 550; mL
